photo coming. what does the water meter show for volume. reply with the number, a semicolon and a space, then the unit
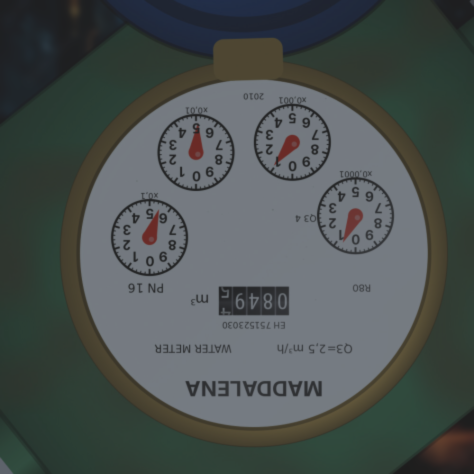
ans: 8494.5510; m³
